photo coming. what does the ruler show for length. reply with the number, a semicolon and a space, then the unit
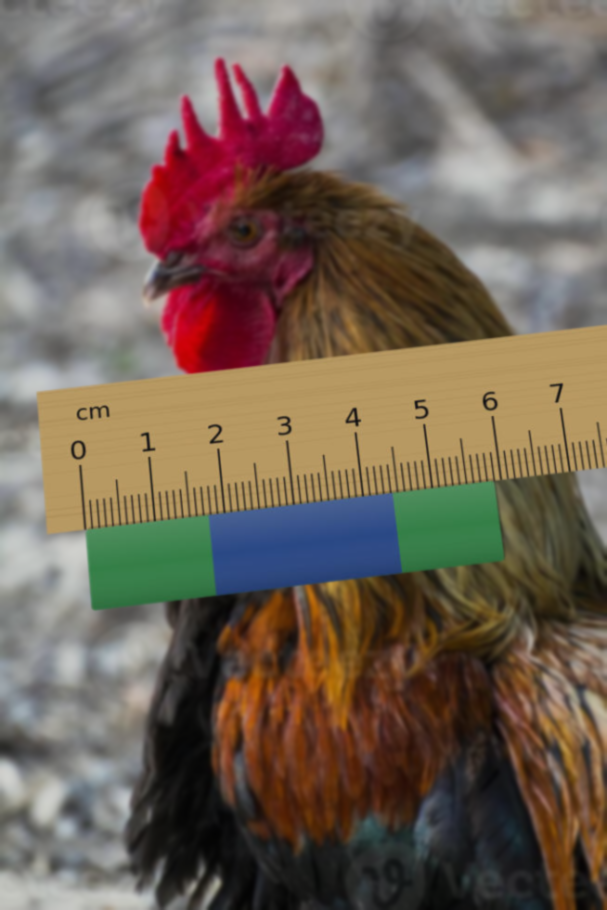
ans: 5.9; cm
